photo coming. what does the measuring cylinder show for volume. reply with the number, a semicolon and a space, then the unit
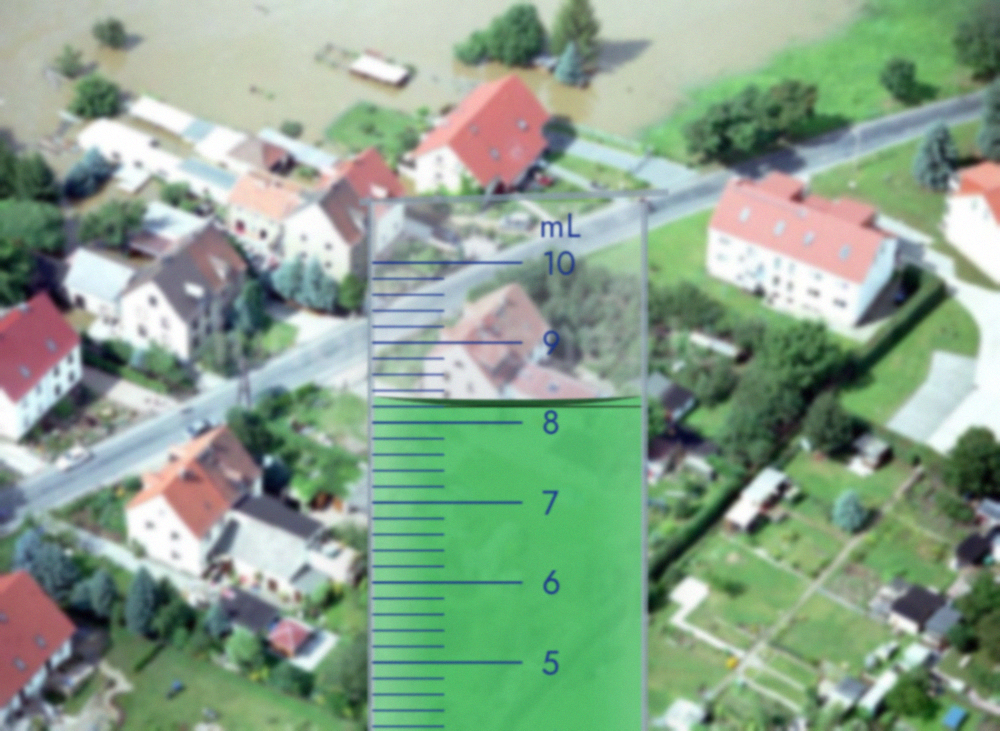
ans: 8.2; mL
